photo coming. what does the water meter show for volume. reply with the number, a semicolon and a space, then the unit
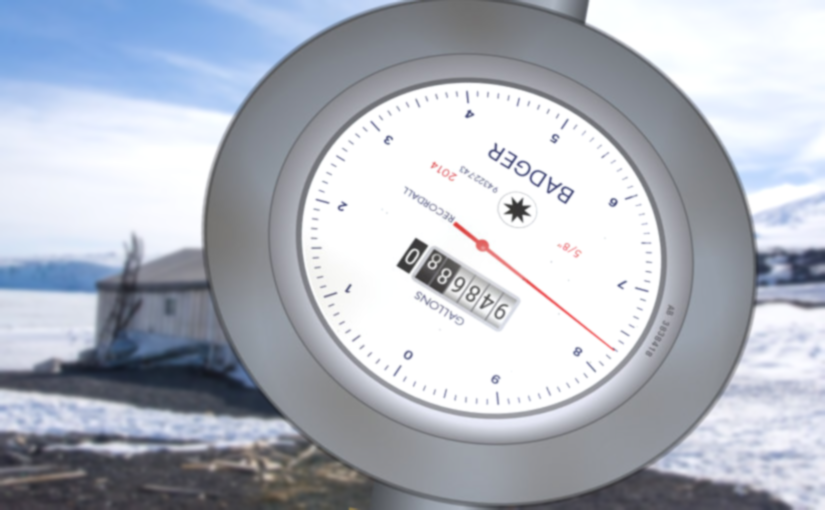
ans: 9486877.7; gal
